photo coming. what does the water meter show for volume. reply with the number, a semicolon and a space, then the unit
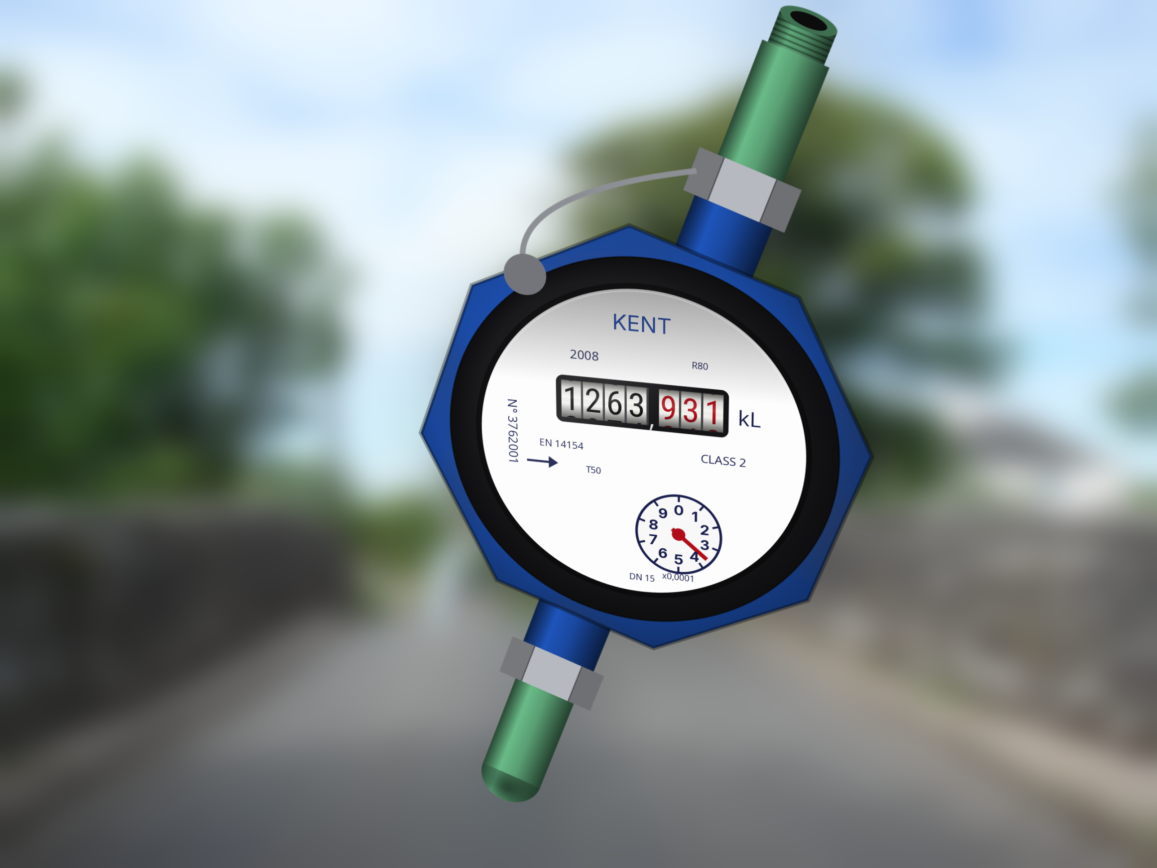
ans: 1263.9313; kL
